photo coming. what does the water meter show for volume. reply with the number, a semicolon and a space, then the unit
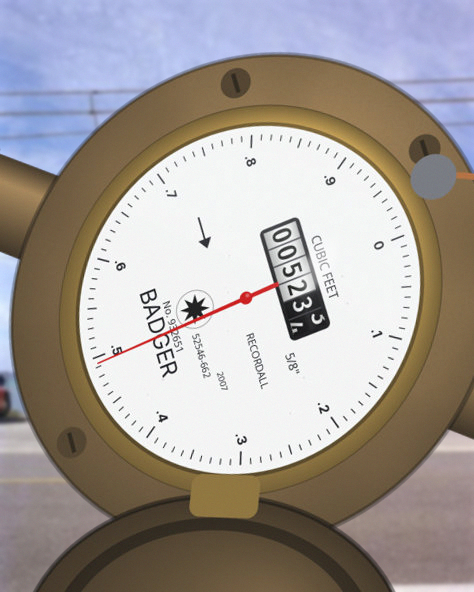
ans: 5233.49; ft³
